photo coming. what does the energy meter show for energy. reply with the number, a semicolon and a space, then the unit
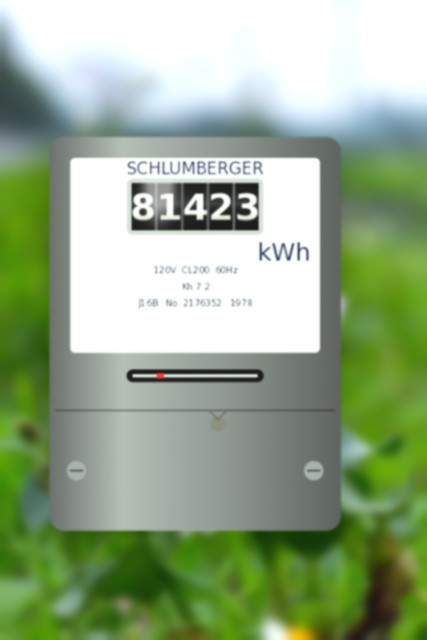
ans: 81423; kWh
